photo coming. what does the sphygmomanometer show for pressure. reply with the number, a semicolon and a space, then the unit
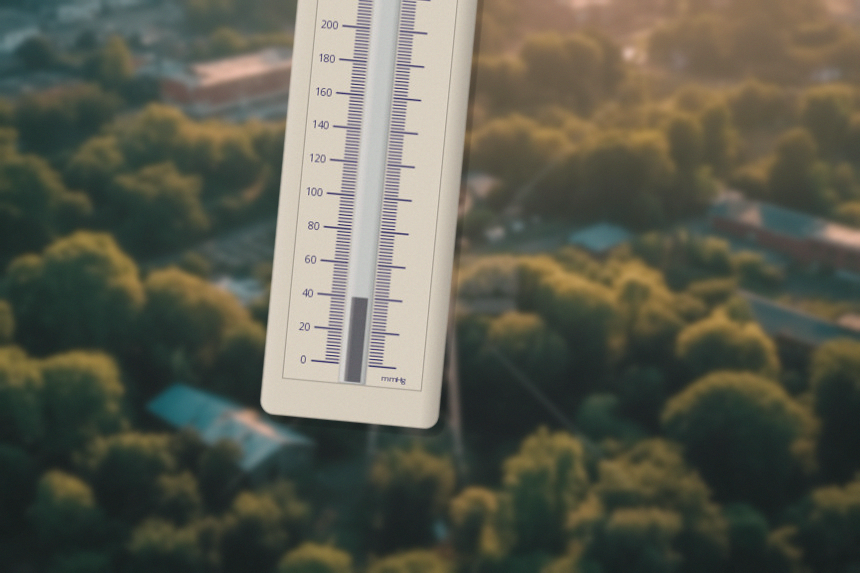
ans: 40; mmHg
